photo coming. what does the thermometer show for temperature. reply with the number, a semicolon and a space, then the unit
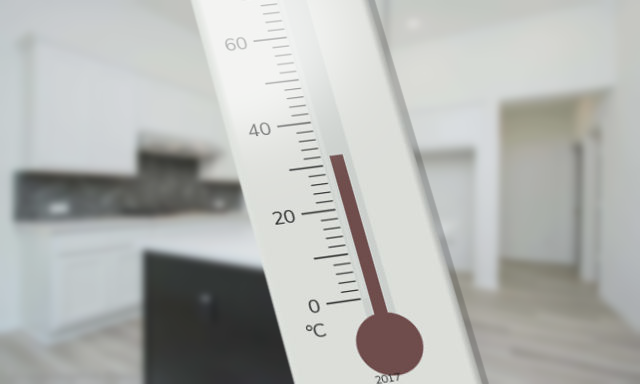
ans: 32; °C
